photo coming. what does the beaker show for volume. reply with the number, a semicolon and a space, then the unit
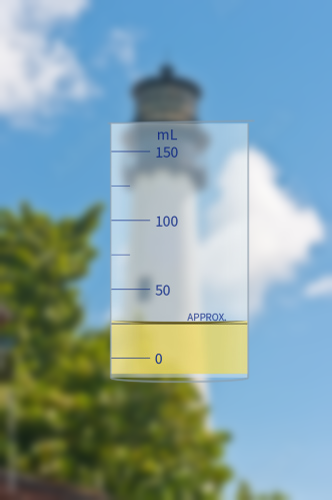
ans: 25; mL
